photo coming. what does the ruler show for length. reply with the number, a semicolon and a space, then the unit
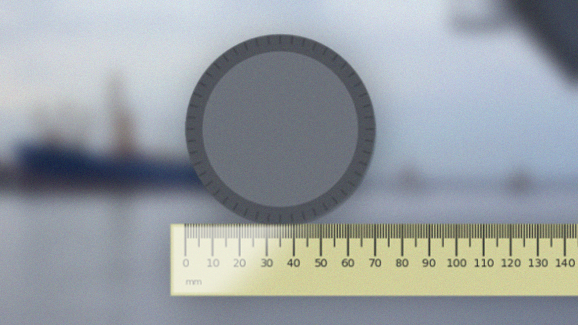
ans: 70; mm
